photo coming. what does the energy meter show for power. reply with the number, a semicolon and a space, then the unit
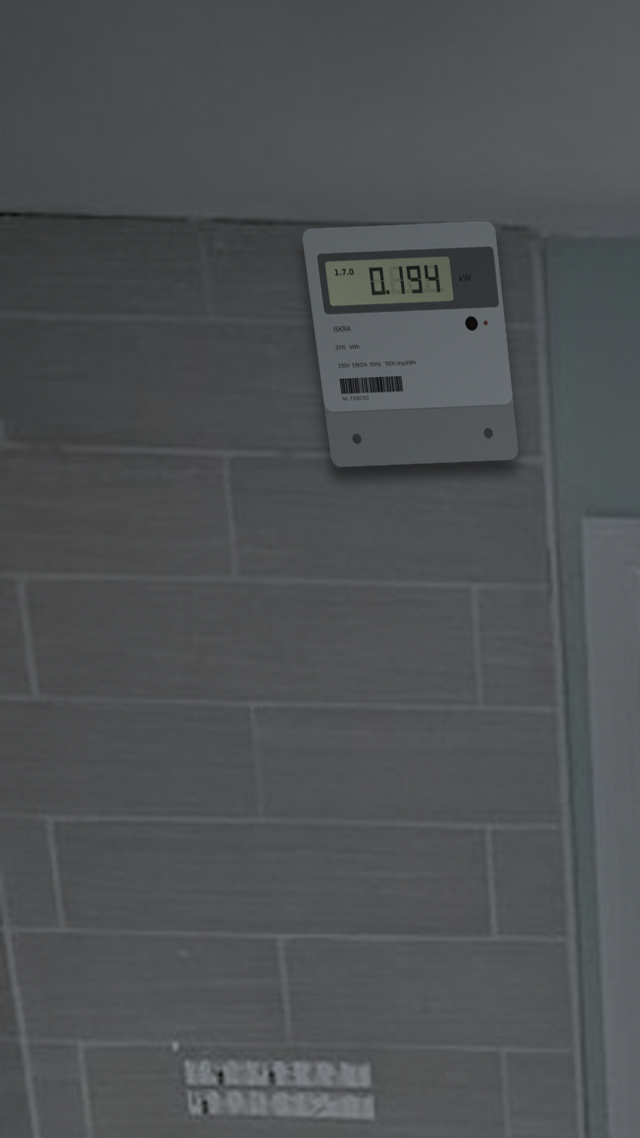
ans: 0.194; kW
